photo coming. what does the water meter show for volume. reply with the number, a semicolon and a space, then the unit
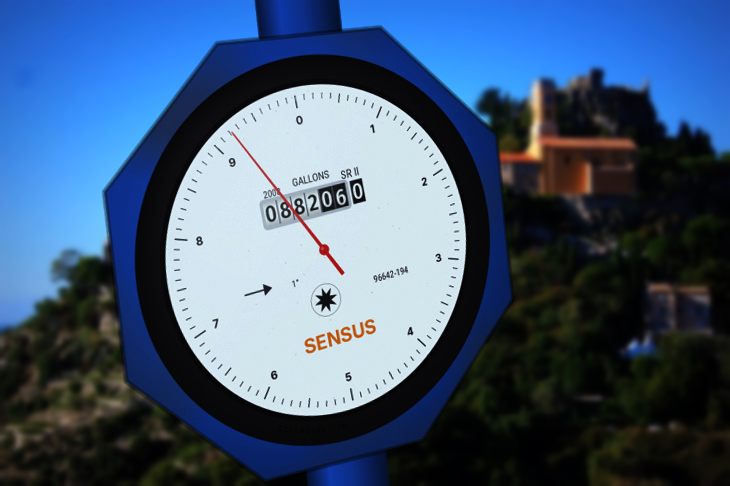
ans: 882059.2; gal
